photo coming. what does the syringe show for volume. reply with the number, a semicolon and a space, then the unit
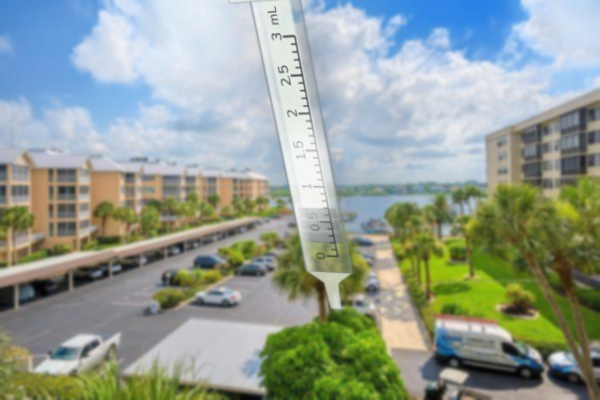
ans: 0.2; mL
